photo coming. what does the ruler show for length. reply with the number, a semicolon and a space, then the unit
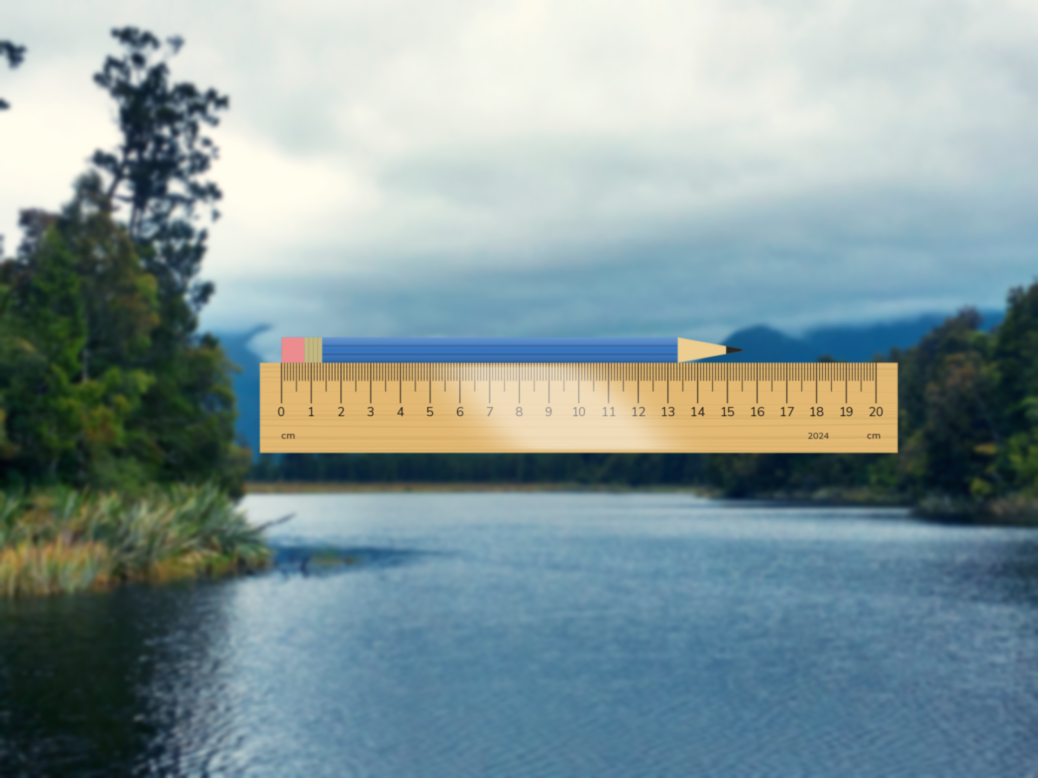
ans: 15.5; cm
